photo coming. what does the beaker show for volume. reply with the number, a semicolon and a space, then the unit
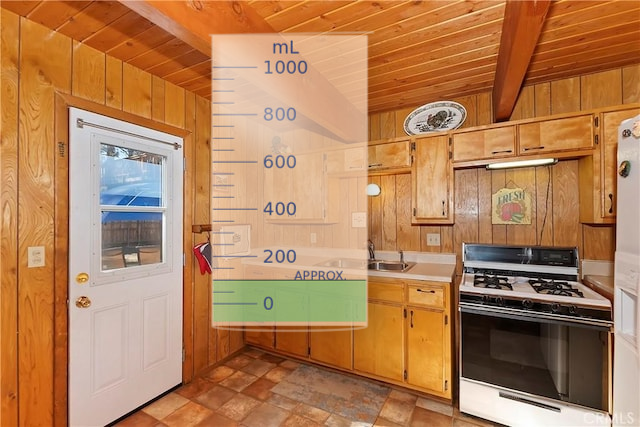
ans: 100; mL
